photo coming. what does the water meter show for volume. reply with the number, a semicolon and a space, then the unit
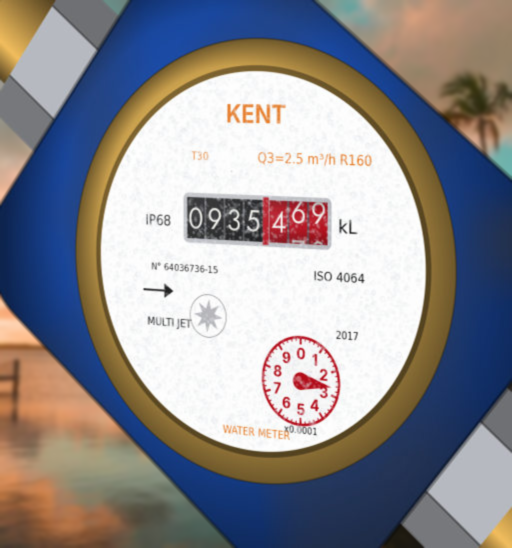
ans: 935.4692; kL
